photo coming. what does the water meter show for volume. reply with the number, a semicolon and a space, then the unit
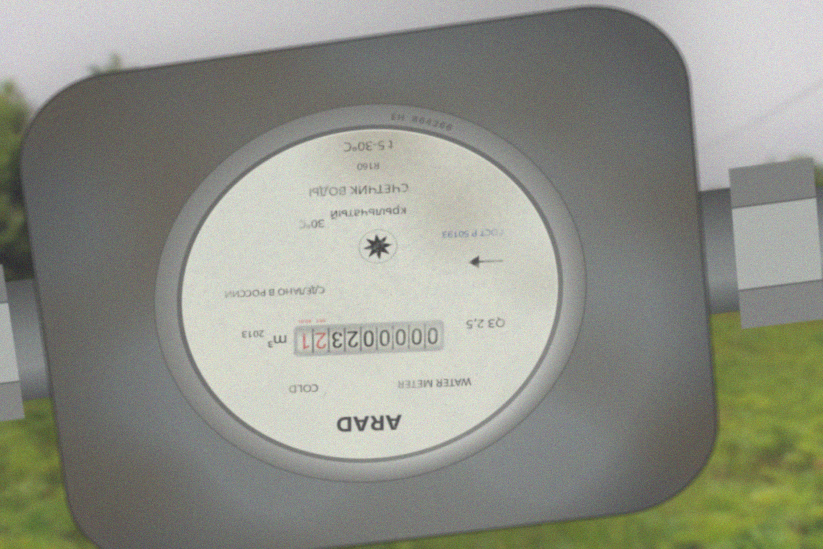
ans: 23.21; m³
